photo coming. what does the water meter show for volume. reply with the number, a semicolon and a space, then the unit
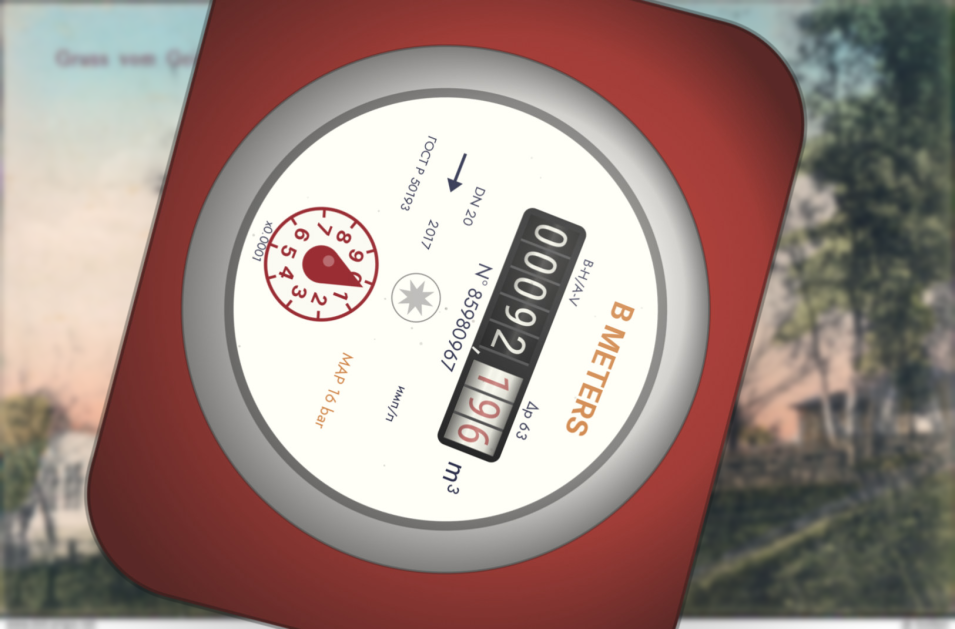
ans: 92.1960; m³
